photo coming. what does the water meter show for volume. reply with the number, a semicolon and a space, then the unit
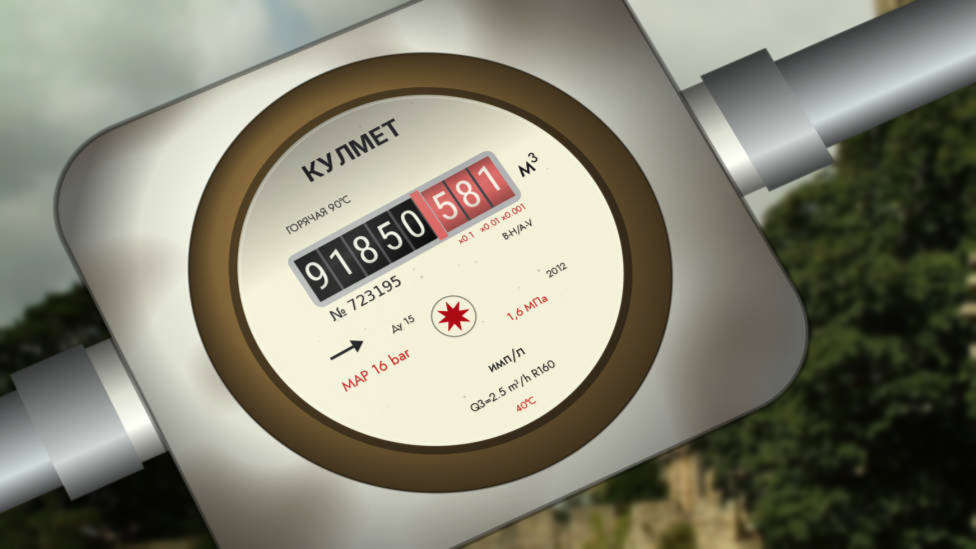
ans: 91850.581; m³
